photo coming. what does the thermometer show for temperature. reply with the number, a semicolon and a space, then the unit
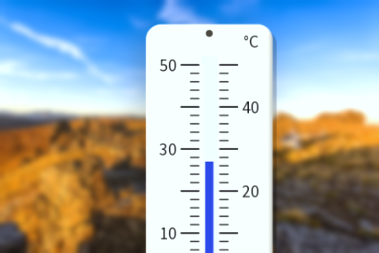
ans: 27; °C
